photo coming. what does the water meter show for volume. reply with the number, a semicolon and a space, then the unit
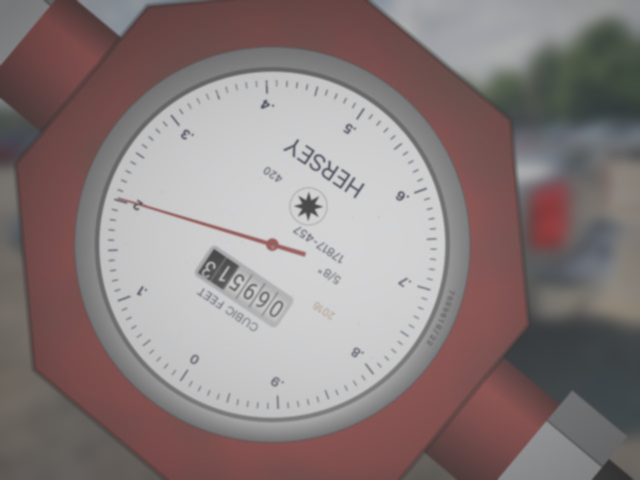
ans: 69513.20; ft³
